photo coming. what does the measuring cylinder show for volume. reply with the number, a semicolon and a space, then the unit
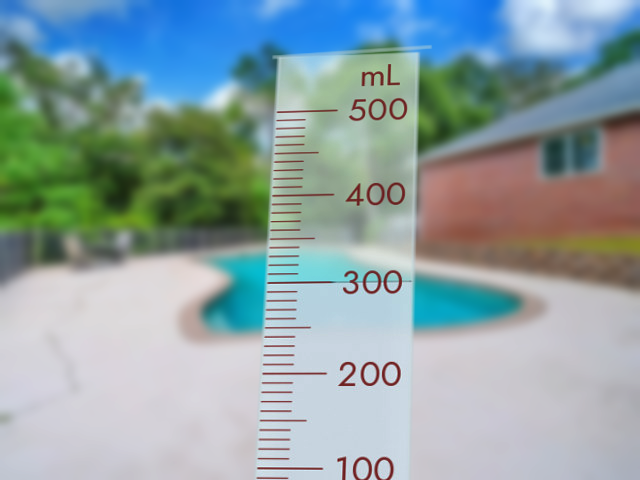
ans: 300; mL
